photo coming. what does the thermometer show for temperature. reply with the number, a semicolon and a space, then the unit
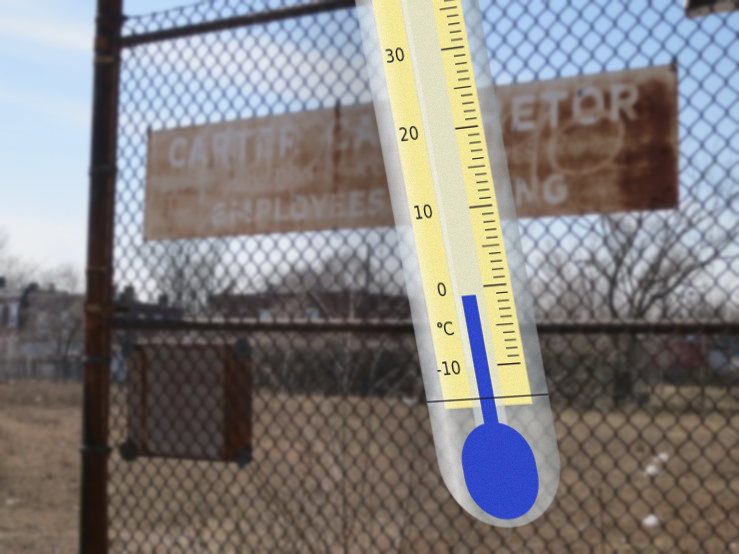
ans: -1; °C
